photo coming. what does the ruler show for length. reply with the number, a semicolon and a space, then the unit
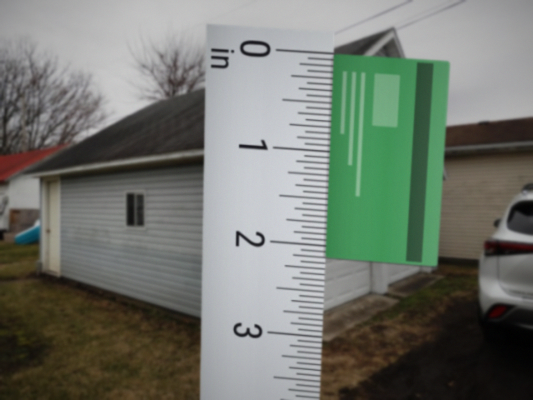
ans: 2.125; in
